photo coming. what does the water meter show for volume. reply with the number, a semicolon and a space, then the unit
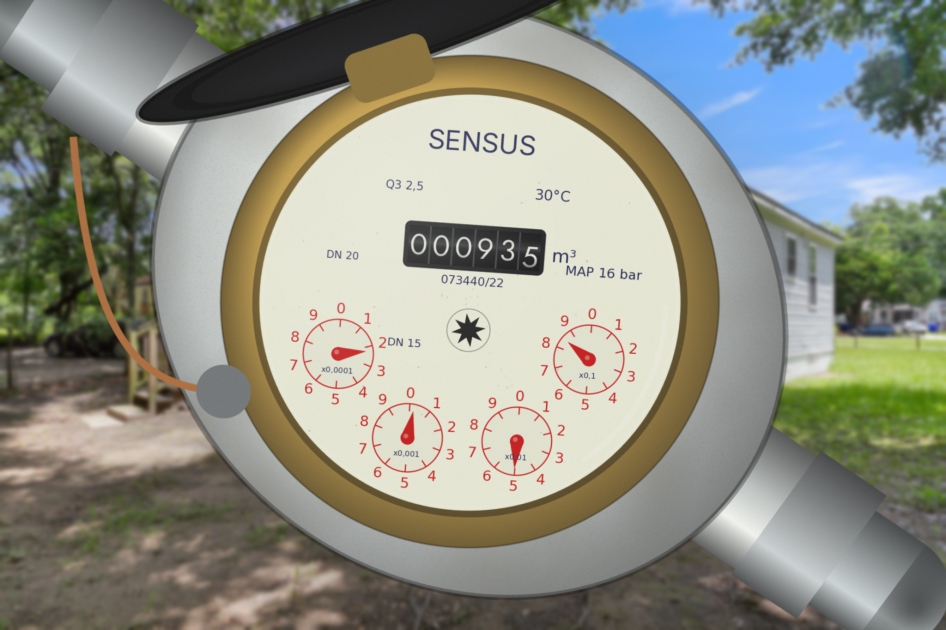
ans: 934.8502; m³
